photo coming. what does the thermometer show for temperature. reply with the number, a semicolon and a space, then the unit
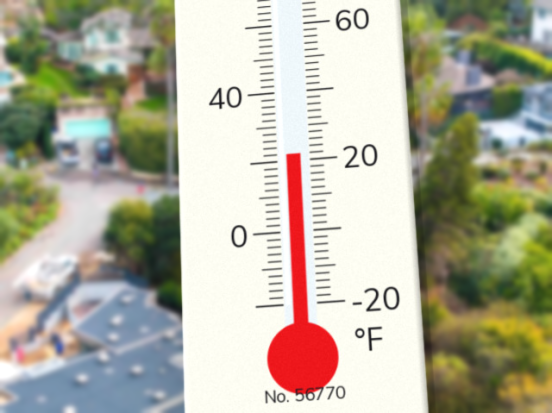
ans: 22; °F
